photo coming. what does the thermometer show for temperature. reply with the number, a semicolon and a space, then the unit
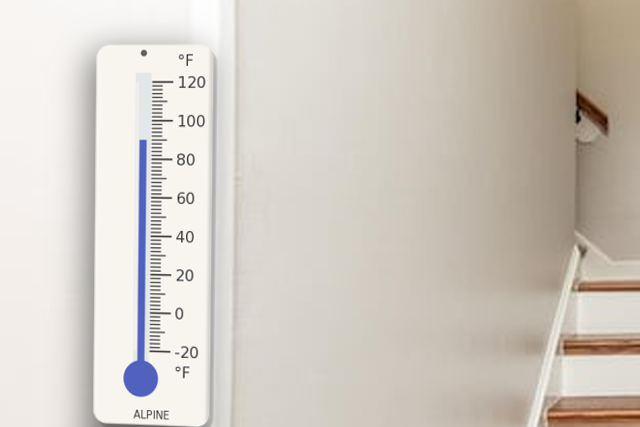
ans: 90; °F
